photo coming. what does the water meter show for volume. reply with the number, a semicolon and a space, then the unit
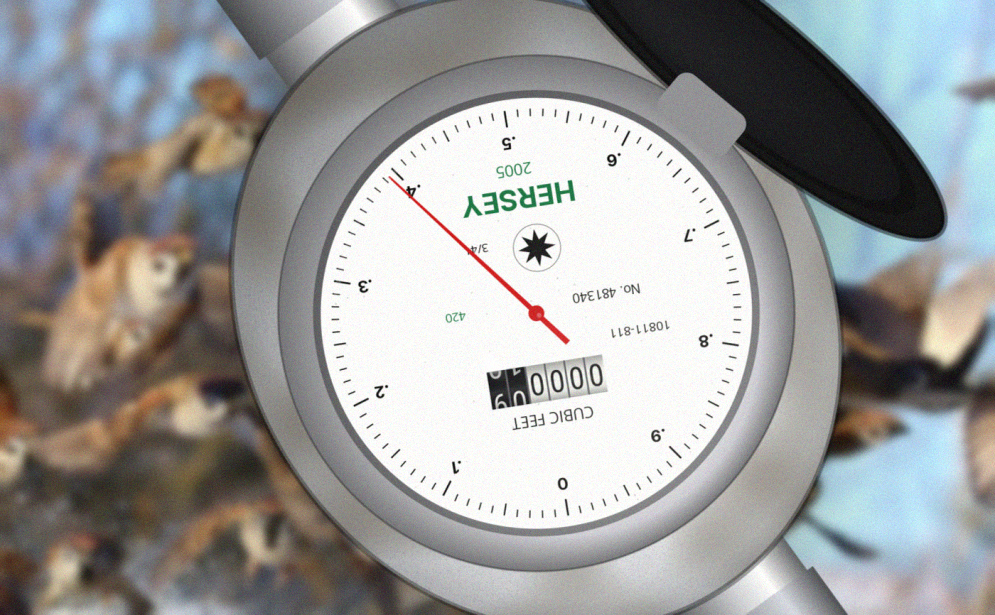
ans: 9.39; ft³
